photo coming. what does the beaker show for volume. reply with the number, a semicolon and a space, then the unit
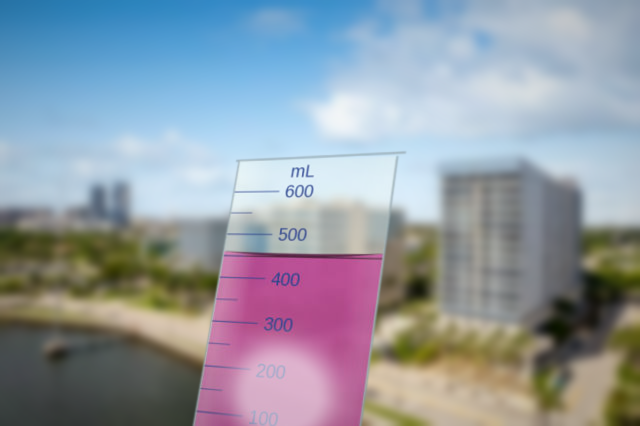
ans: 450; mL
